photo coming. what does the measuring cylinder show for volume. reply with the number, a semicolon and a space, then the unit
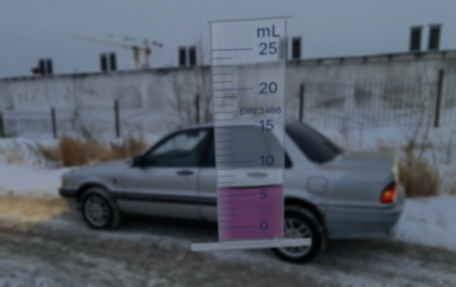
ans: 6; mL
